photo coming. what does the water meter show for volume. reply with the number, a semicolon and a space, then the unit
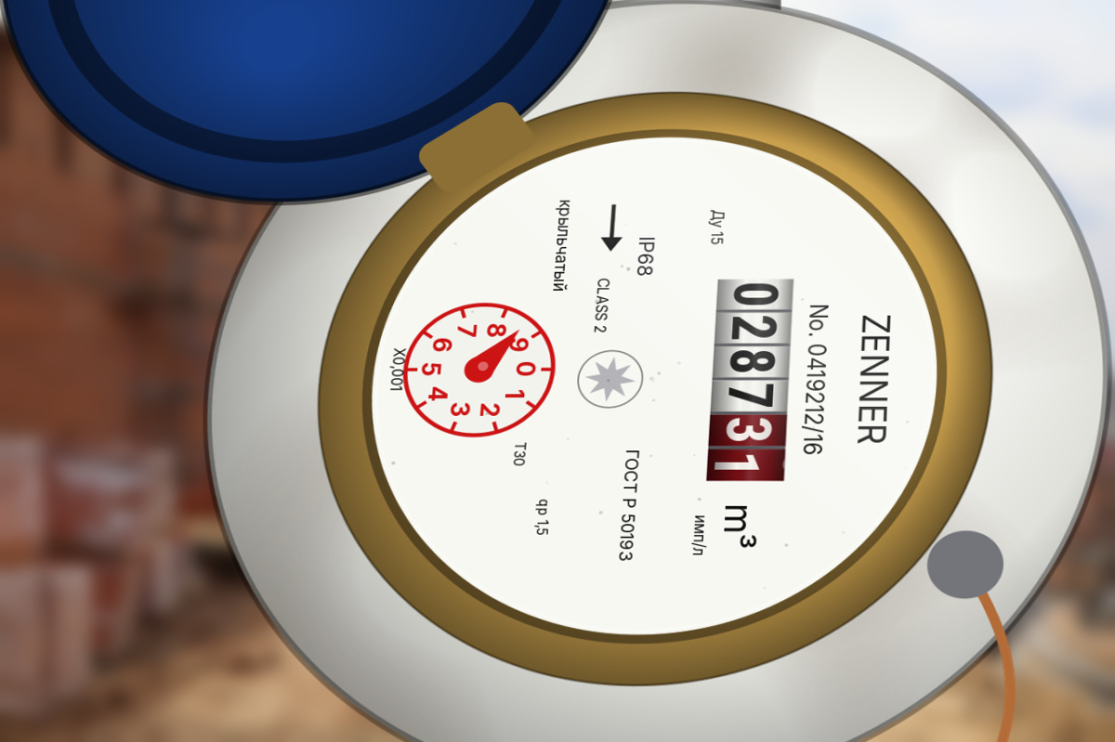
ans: 287.308; m³
